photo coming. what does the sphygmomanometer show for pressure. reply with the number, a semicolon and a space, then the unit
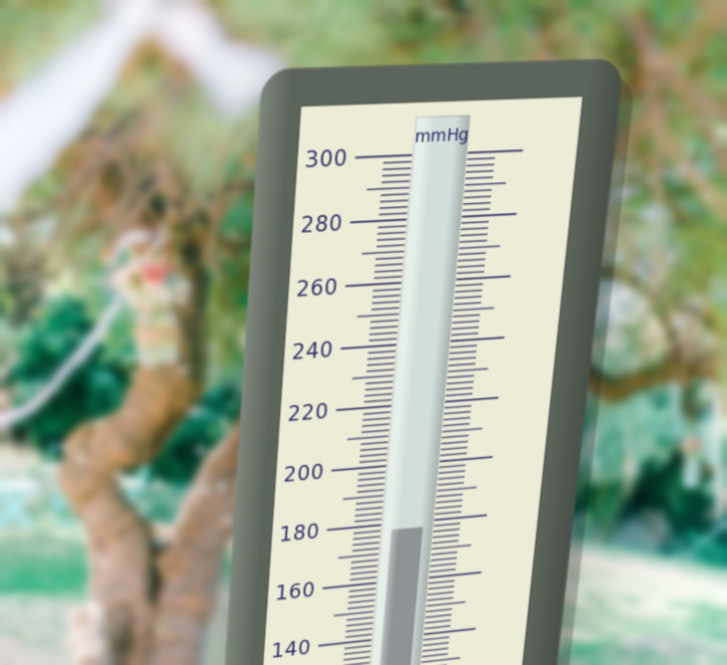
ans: 178; mmHg
